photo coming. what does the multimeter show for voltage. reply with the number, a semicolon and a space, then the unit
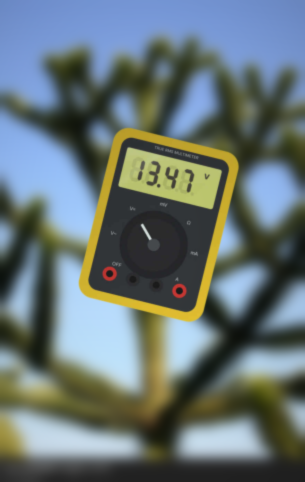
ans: 13.47; V
